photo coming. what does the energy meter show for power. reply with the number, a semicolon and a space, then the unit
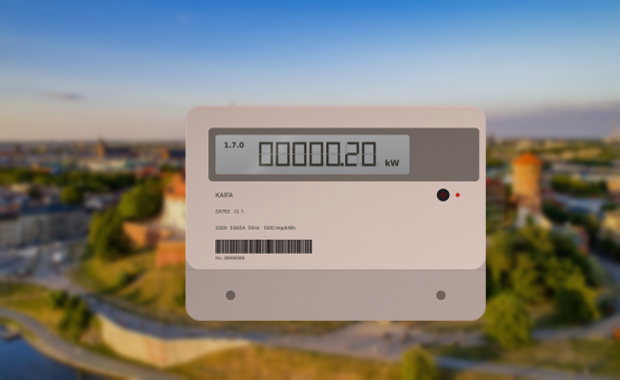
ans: 0.20; kW
